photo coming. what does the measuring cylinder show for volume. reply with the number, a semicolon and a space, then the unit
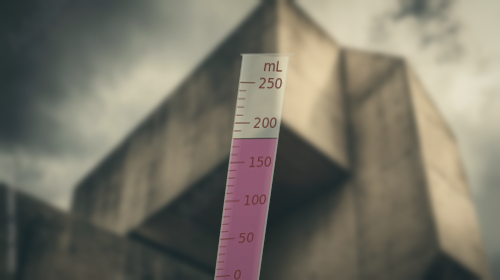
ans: 180; mL
